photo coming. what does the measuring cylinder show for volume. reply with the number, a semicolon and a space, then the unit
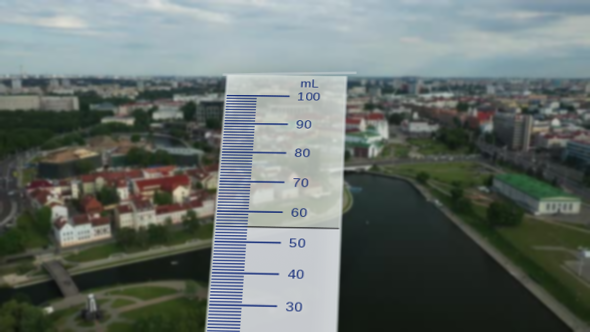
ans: 55; mL
